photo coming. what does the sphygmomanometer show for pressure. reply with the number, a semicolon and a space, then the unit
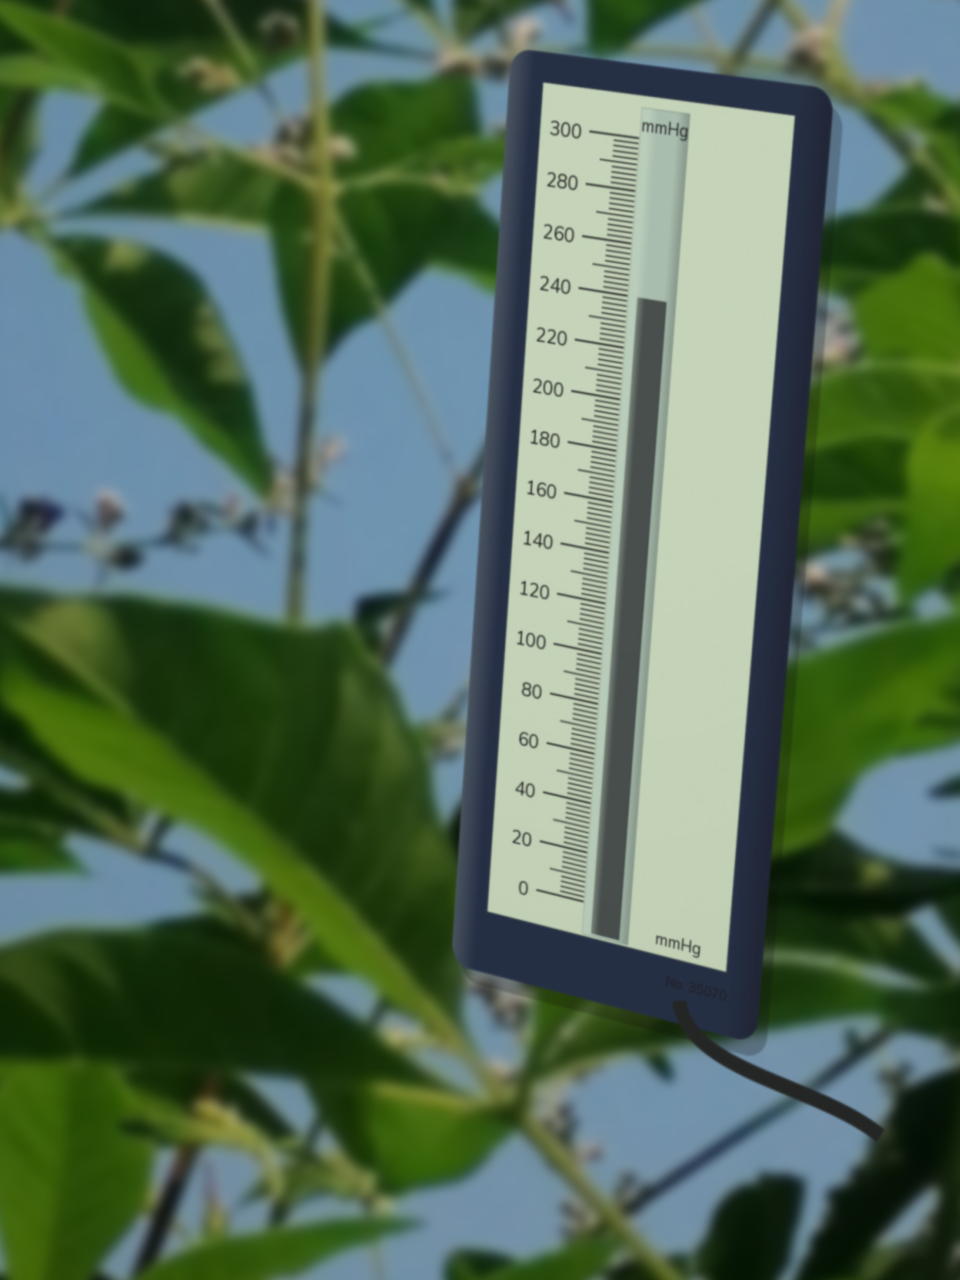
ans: 240; mmHg
